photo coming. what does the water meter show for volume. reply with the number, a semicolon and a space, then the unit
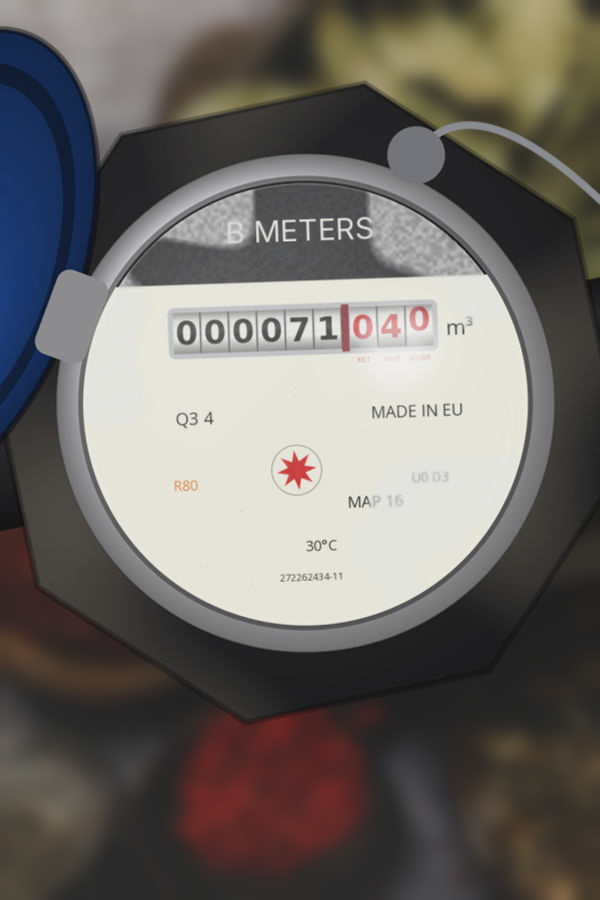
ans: 71.040; m³
